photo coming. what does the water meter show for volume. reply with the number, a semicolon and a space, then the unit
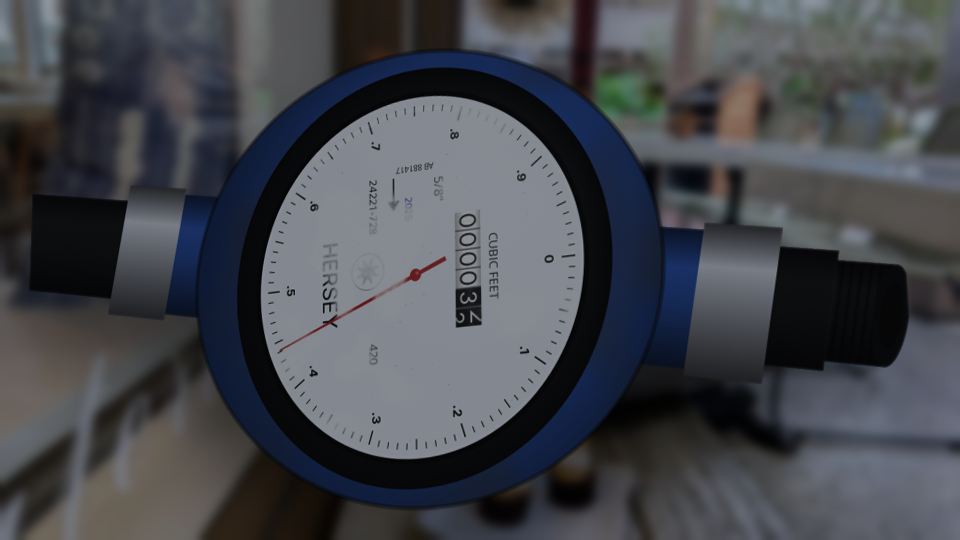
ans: 32.44; ft³
